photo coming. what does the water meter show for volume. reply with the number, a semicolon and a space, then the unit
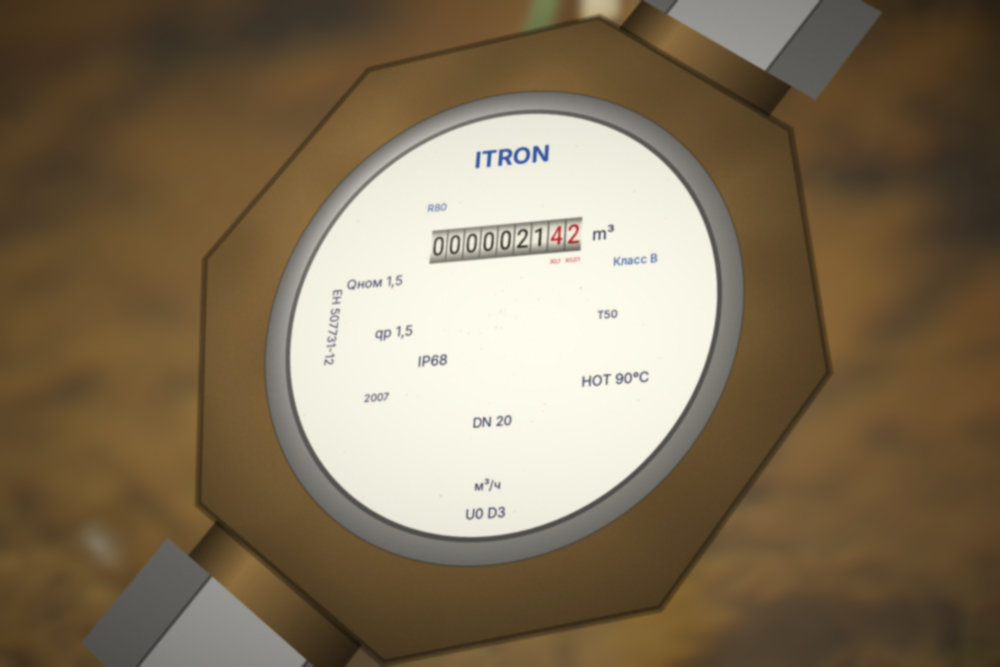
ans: 21.42; m³
